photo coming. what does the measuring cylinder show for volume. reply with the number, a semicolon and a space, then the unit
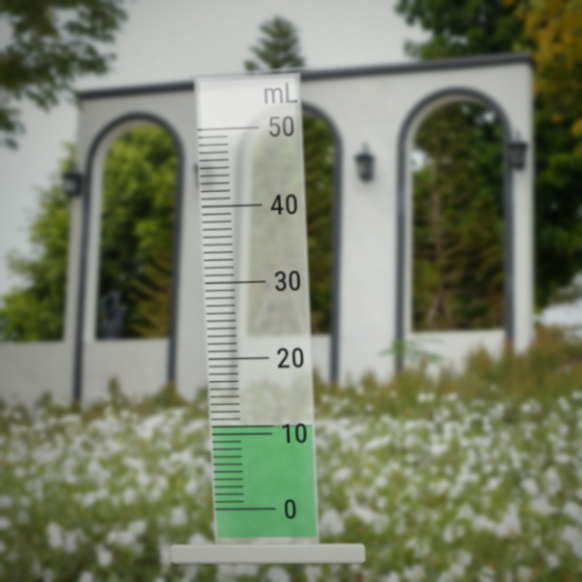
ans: 11; mL
